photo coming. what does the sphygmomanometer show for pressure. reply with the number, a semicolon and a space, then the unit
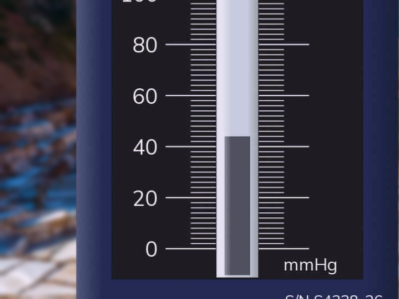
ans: 44; mmHg
